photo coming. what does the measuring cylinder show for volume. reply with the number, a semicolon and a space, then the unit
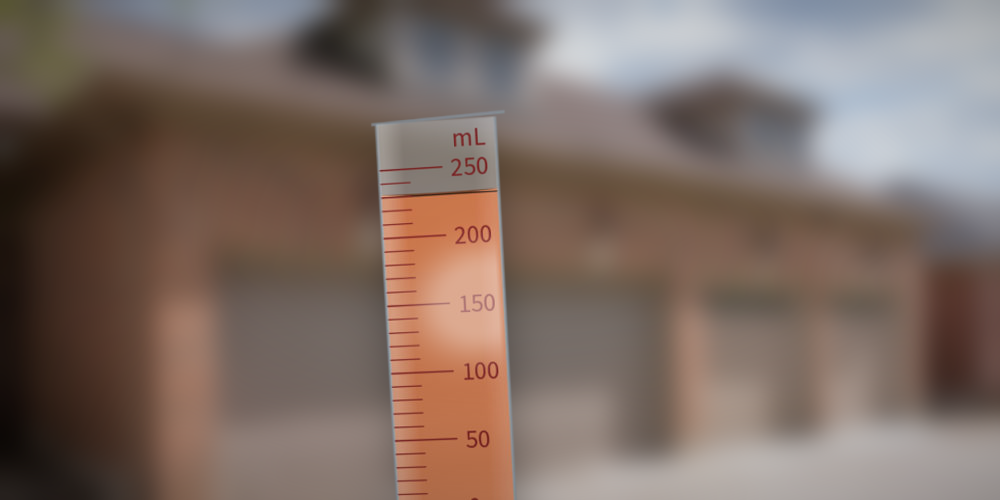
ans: 230; mL
